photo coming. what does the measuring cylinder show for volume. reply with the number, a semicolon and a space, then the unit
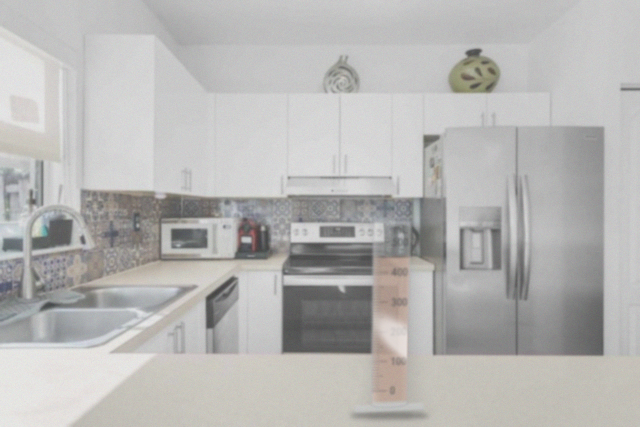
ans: 450; mL
